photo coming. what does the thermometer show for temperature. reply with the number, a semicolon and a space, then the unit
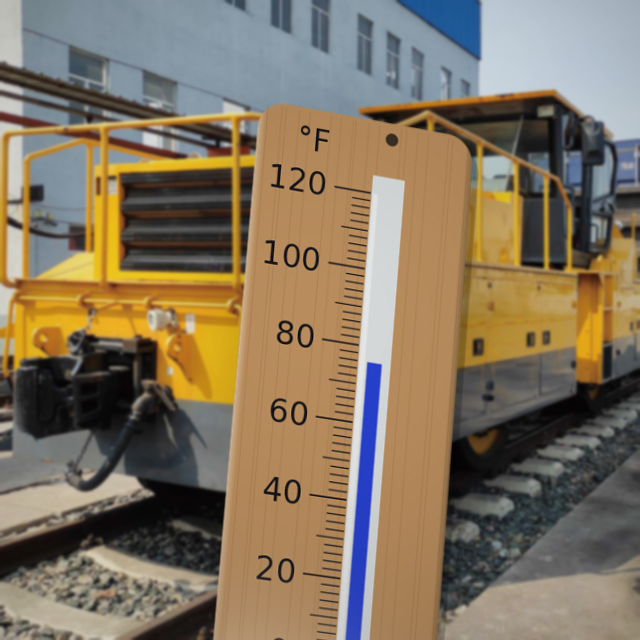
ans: 76; °F
